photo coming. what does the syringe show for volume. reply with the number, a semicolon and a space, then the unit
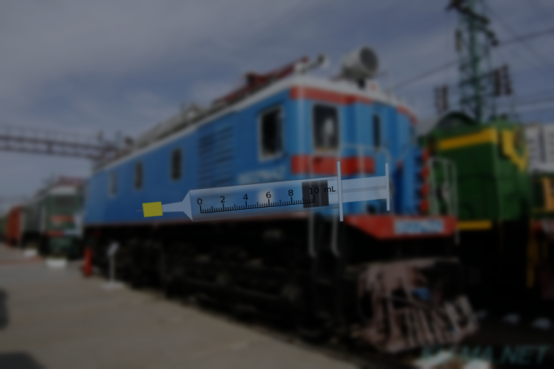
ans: 9; mL
